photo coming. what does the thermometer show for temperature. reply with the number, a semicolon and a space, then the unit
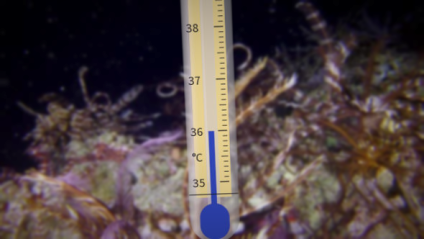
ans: 36; °C
